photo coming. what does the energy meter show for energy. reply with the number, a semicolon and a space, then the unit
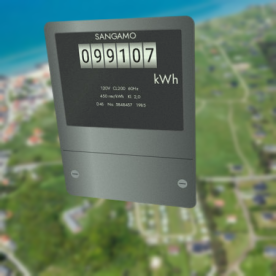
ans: 99107; kWh
